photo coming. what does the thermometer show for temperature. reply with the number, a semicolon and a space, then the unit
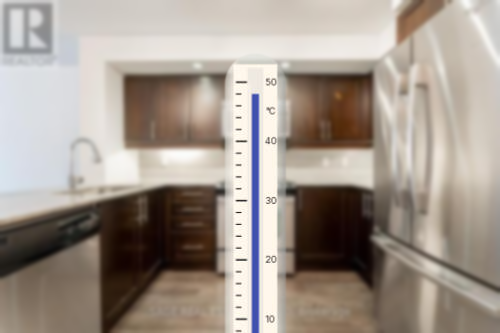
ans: 48; °C
